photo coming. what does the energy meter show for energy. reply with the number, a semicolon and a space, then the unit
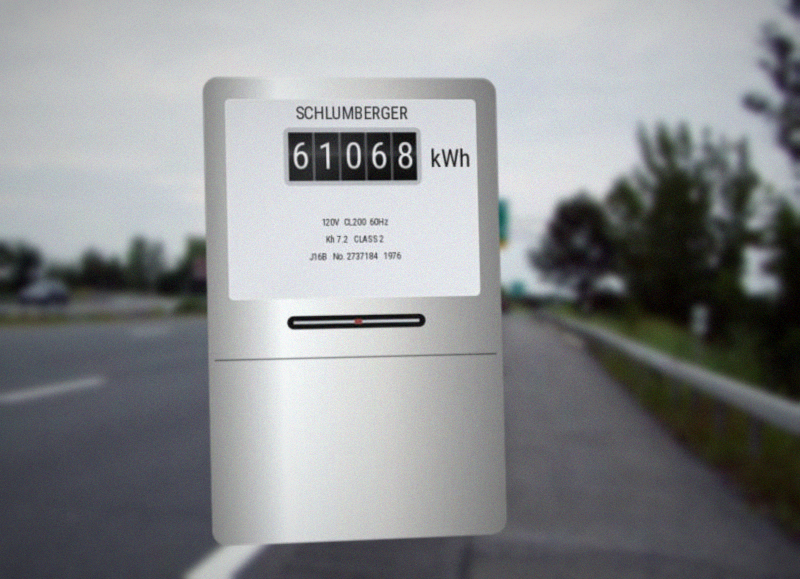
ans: 61068; kWh
